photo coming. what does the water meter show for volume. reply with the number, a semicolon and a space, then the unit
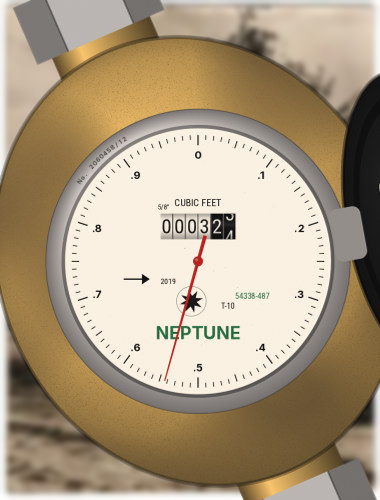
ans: 323.54; ft³
